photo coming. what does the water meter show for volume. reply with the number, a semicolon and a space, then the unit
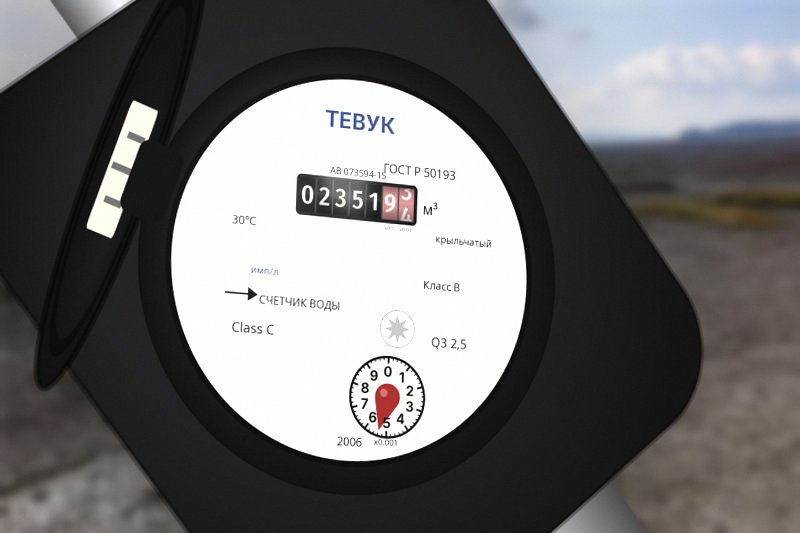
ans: 2351.935; m³
